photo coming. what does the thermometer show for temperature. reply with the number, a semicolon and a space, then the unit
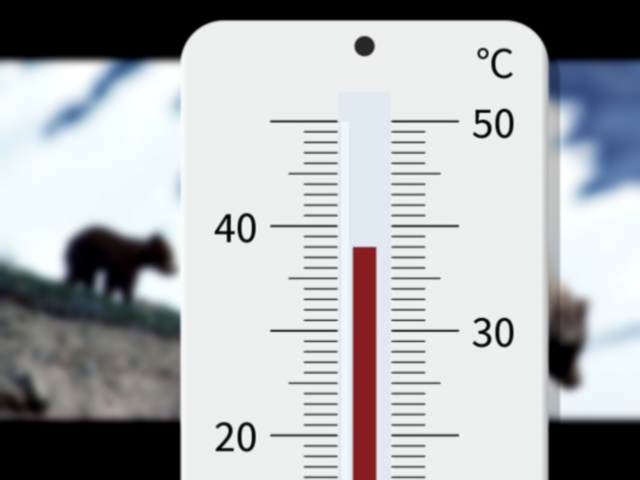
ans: 38; °C
